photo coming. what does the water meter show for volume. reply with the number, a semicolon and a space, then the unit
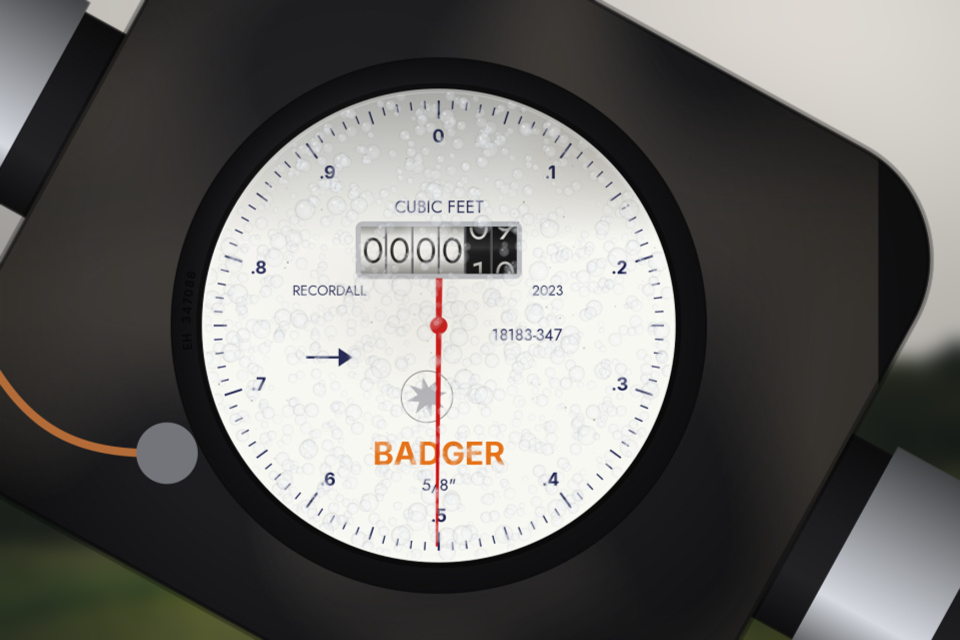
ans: 9.50; ft³
